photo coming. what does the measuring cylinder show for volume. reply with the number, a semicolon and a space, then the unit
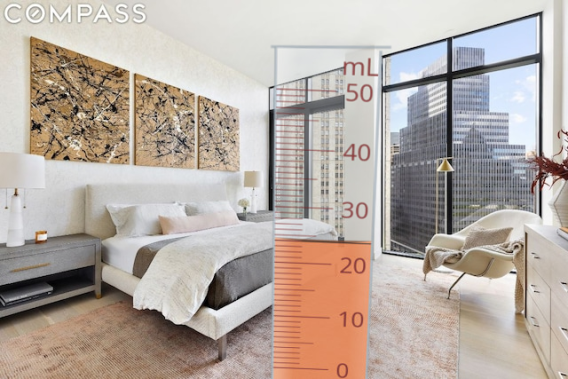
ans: 24; mL
